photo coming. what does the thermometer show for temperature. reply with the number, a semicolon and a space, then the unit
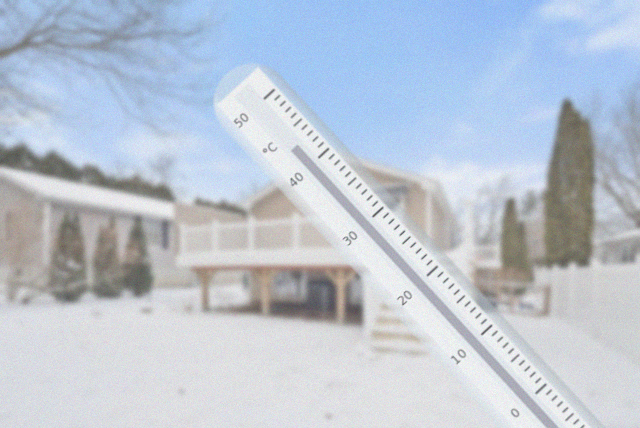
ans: 43; °C
